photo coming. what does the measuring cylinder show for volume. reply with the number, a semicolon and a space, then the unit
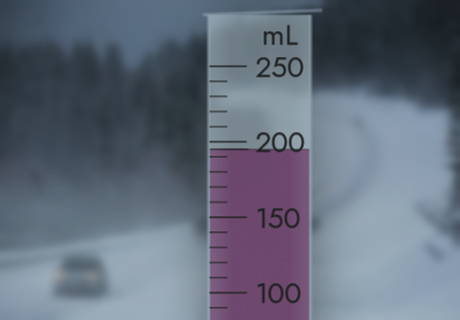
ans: 195; mL
